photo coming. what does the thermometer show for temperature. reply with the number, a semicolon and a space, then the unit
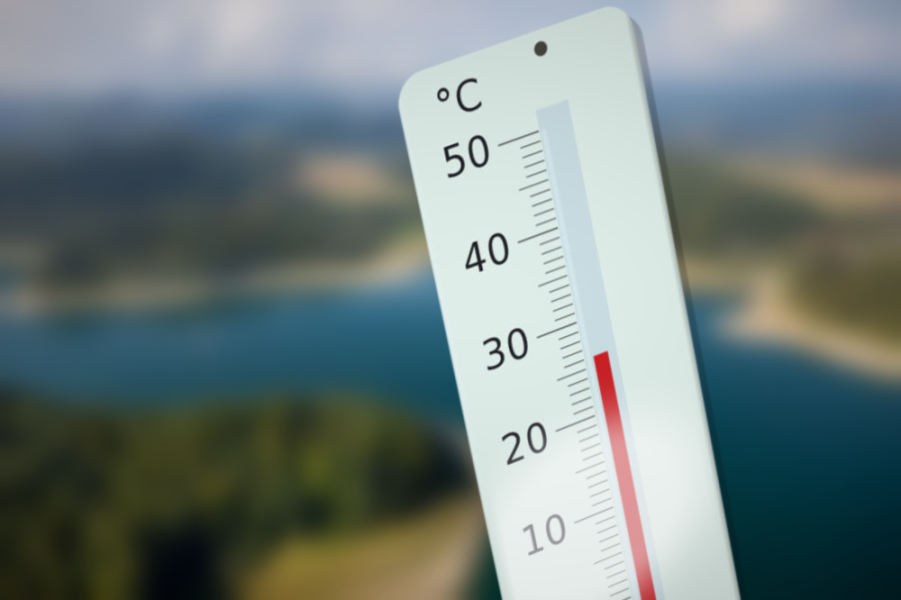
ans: 26; °C
